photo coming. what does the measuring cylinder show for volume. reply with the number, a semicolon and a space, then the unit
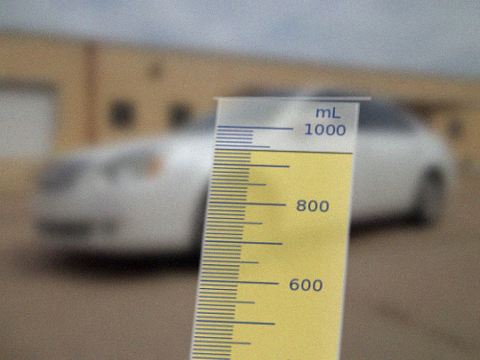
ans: 940; mL
